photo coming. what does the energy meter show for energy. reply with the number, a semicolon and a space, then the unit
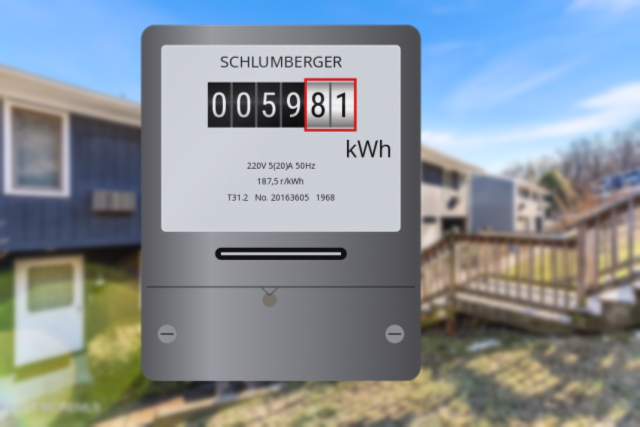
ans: 59.81; kWh
